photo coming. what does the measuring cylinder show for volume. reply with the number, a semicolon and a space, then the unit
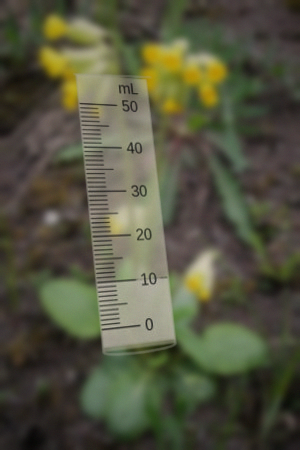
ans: 10; mL
